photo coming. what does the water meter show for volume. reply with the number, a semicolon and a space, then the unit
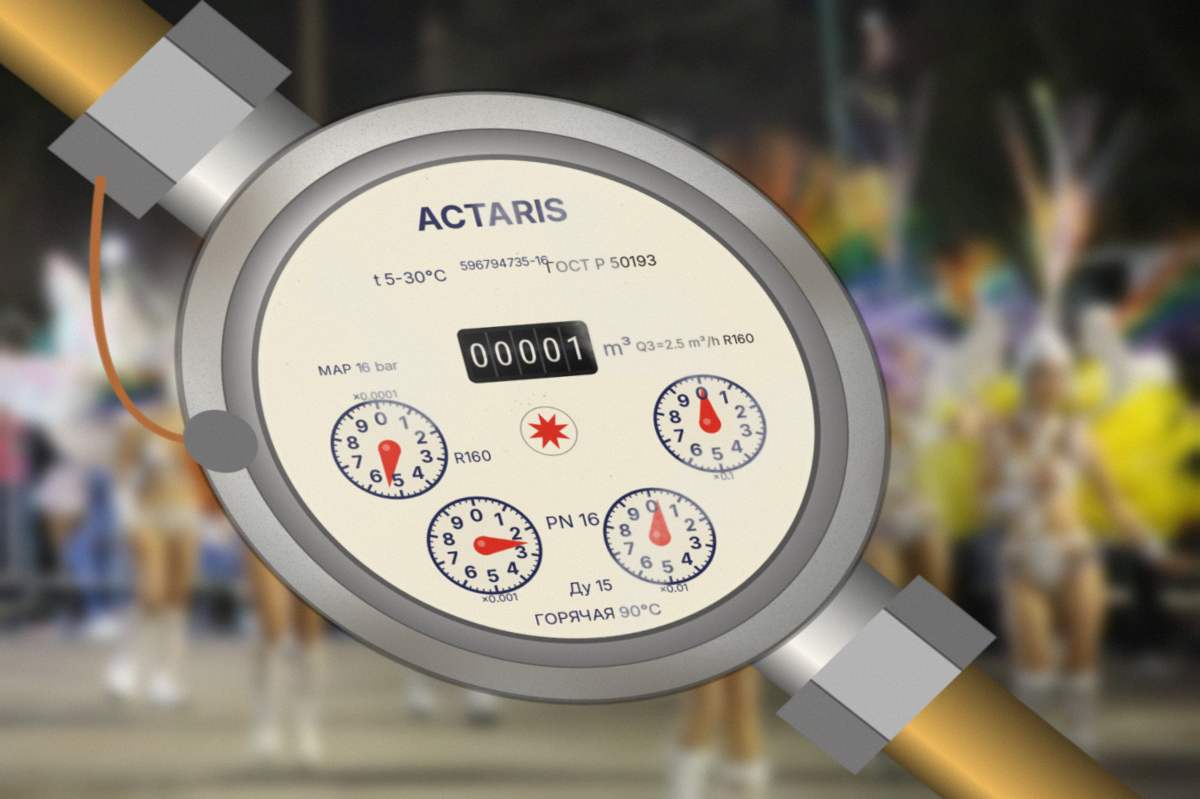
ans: 1.0025; m³
